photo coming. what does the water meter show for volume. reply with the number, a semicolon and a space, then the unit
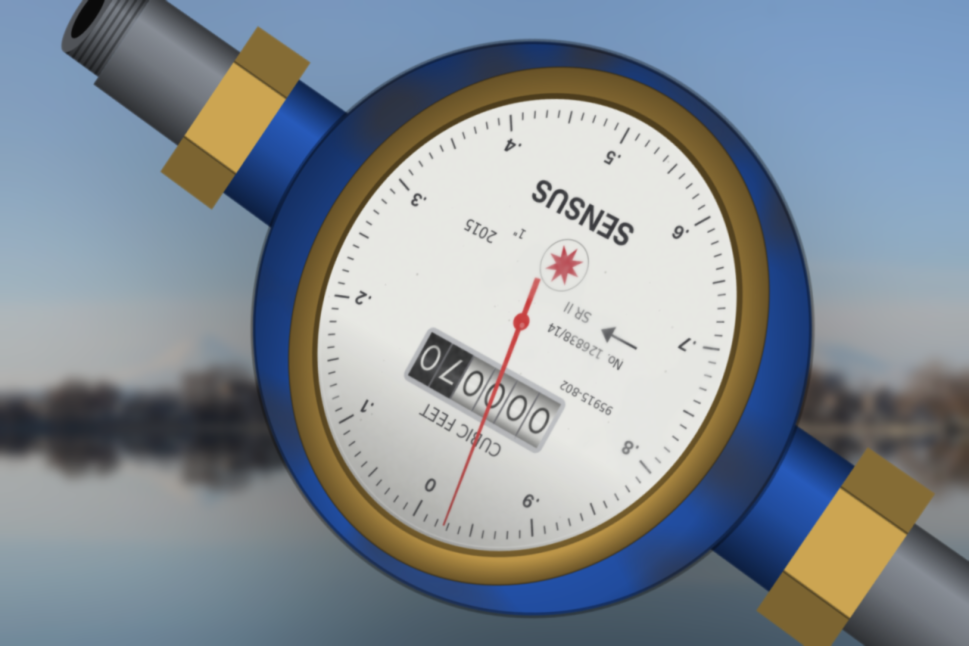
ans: 69.97; ft³
